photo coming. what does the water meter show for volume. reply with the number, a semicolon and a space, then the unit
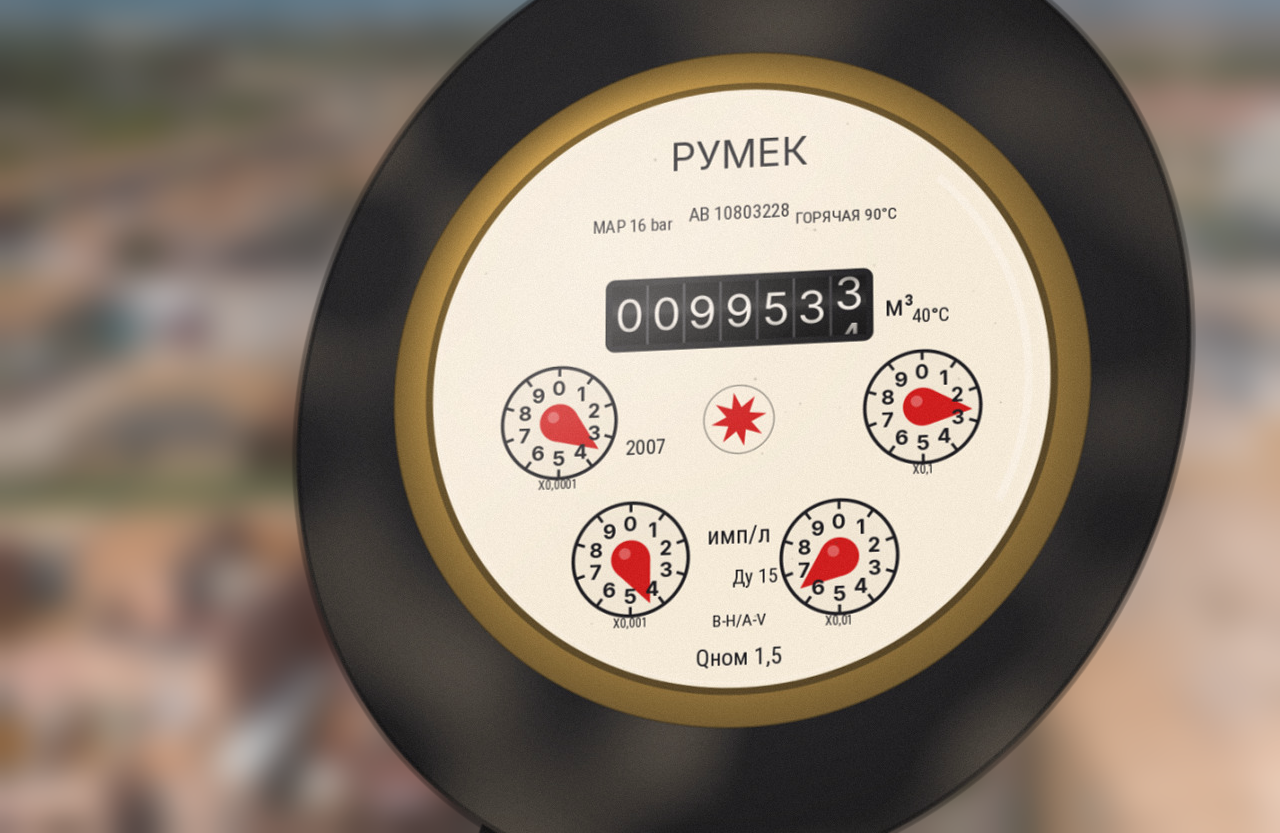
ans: 99533.2643; m³
